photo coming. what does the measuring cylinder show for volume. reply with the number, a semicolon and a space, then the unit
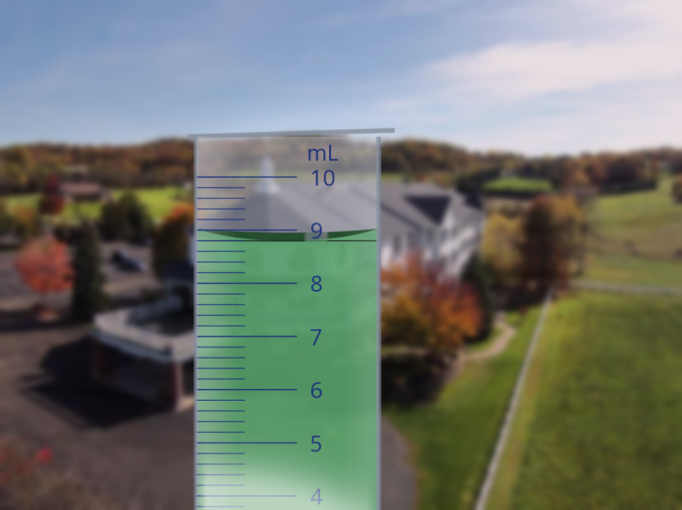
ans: 8.8; mL
